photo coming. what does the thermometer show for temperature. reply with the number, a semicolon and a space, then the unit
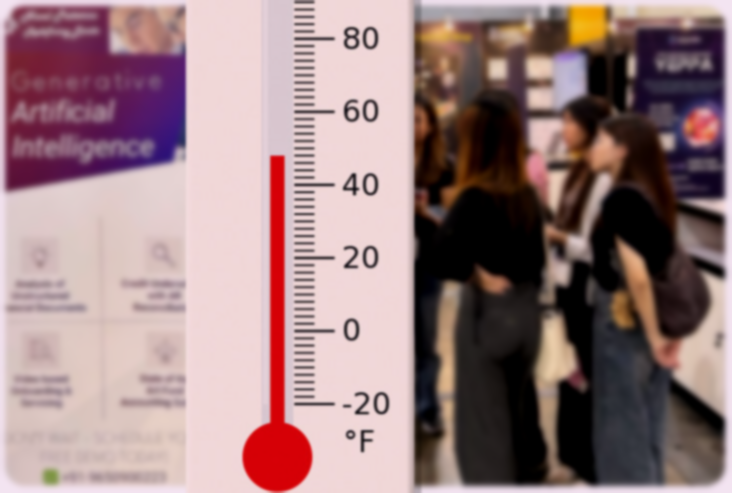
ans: 48; °F
